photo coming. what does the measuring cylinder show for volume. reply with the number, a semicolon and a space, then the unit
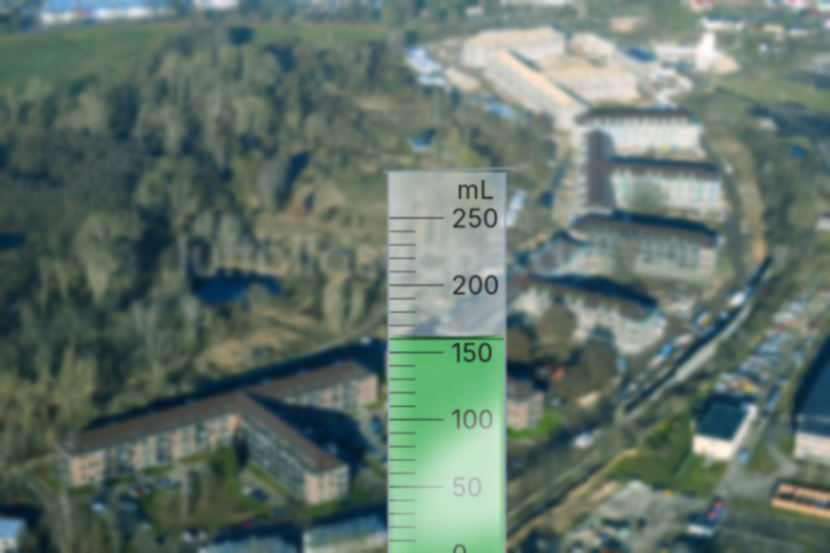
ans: 160; mL
